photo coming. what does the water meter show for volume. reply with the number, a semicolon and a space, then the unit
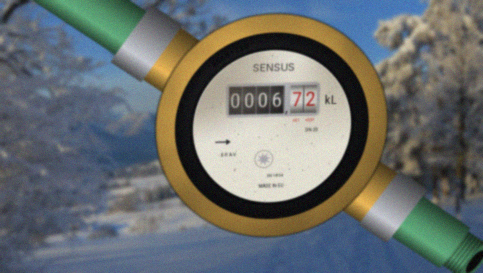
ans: 6.72; kL
